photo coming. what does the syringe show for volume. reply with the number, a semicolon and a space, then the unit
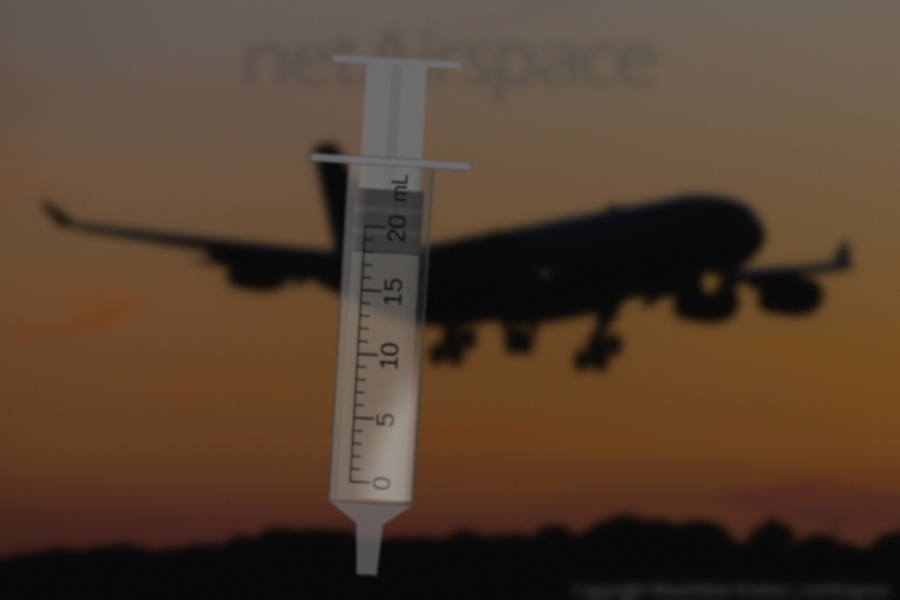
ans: 18; mL
